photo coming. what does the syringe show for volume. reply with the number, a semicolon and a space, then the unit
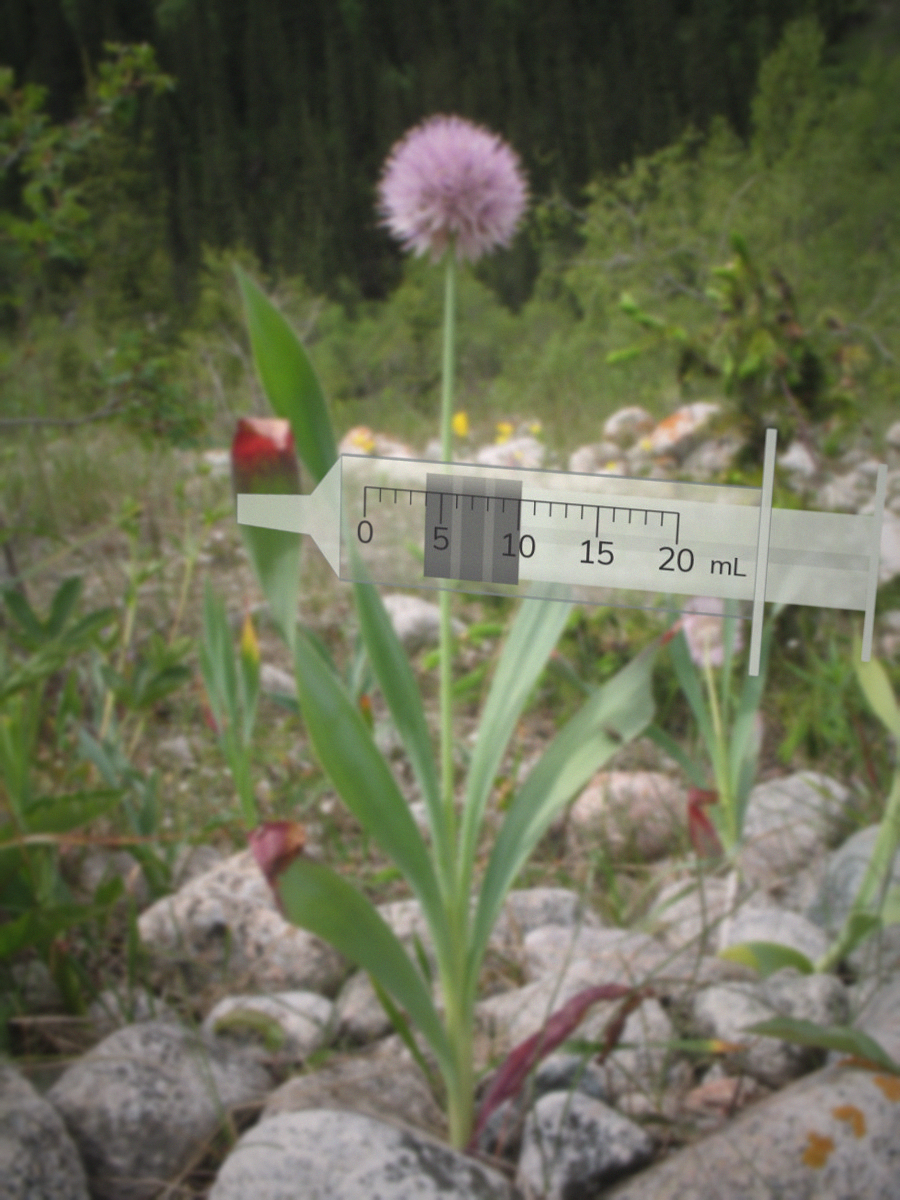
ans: 4; mL
